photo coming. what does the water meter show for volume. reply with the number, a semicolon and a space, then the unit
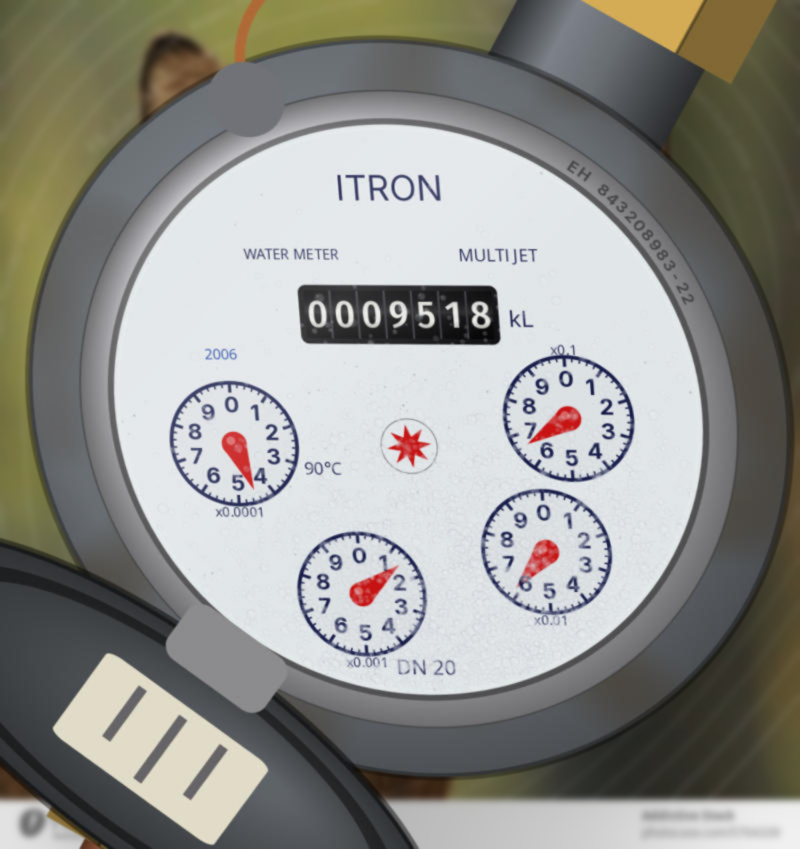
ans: 9518.6614; kL
